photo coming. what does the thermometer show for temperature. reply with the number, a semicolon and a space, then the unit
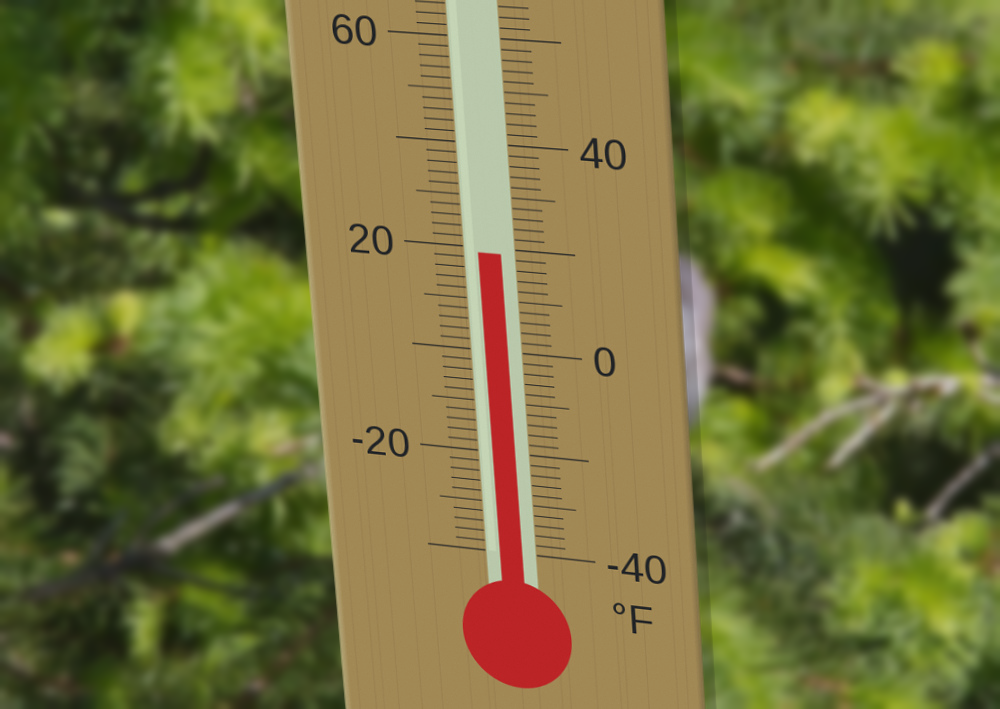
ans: 19; °F
